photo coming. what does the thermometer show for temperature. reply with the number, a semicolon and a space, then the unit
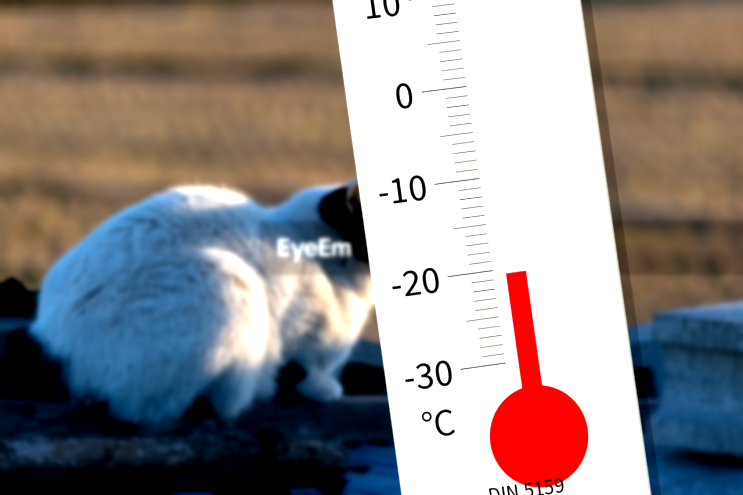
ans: -20.5; °C
